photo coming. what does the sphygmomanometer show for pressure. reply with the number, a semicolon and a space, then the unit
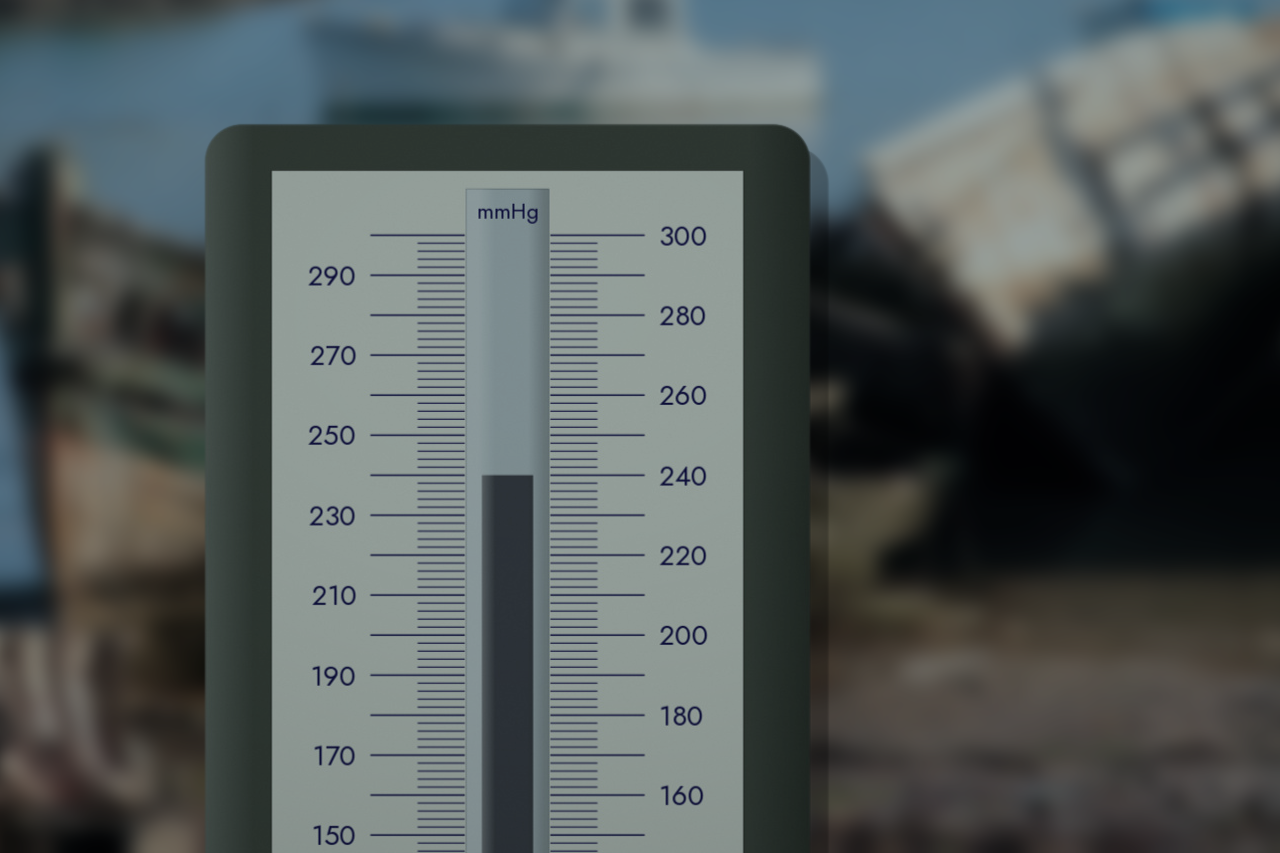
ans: 240; mmHg
